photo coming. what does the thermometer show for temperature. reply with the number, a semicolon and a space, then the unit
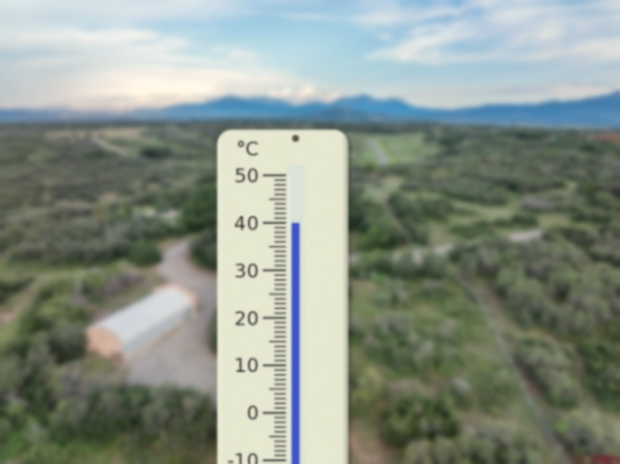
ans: 40; °C
